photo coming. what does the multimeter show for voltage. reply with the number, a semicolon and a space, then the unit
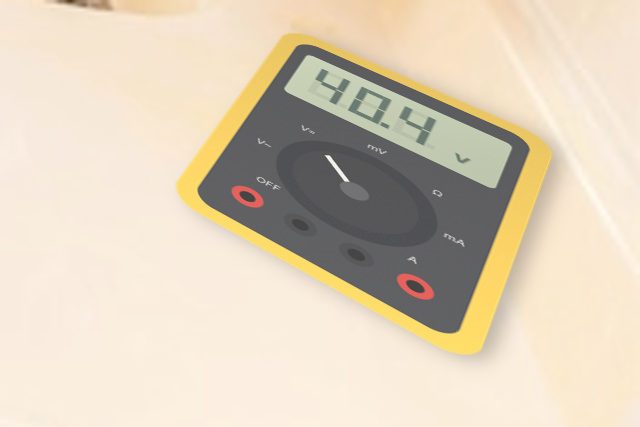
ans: 40.4; V
